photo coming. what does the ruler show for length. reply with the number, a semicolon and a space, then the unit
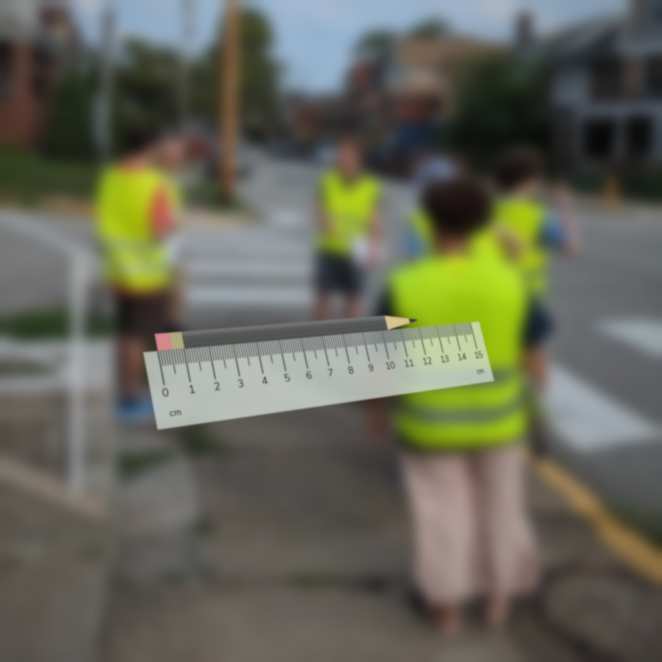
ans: 12; cm
